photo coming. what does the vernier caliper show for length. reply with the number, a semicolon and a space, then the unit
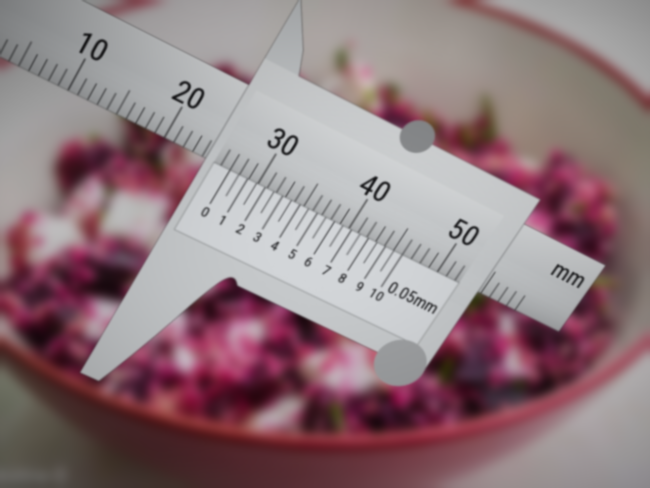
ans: 27.0; mm
